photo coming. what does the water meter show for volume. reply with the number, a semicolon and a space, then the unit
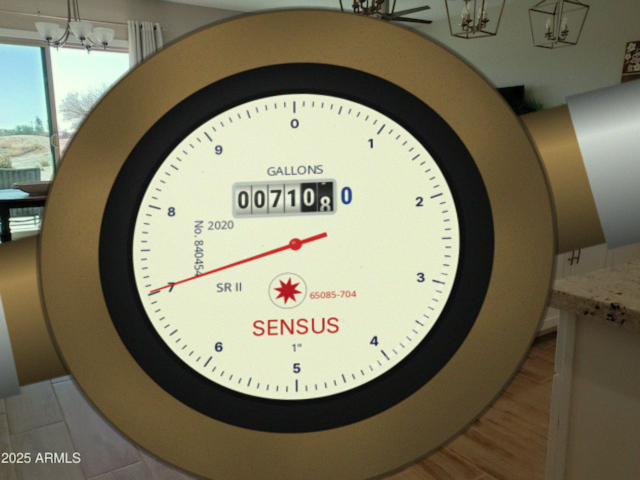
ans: 71077.0; gal
